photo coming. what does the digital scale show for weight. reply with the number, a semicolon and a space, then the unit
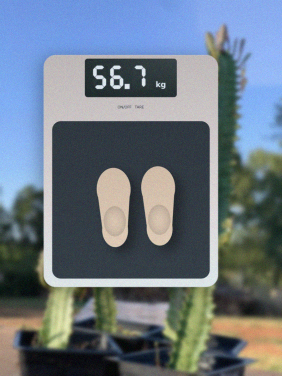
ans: 56.7; kg
